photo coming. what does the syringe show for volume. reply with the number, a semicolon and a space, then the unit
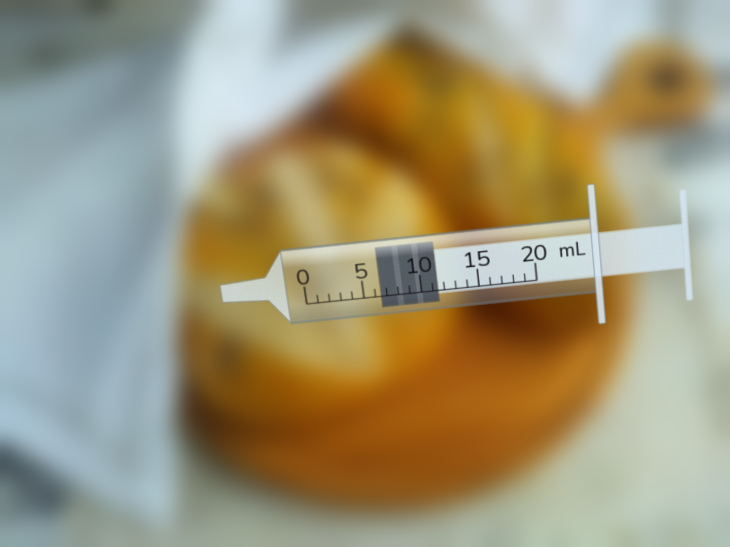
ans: 6.5; mL
